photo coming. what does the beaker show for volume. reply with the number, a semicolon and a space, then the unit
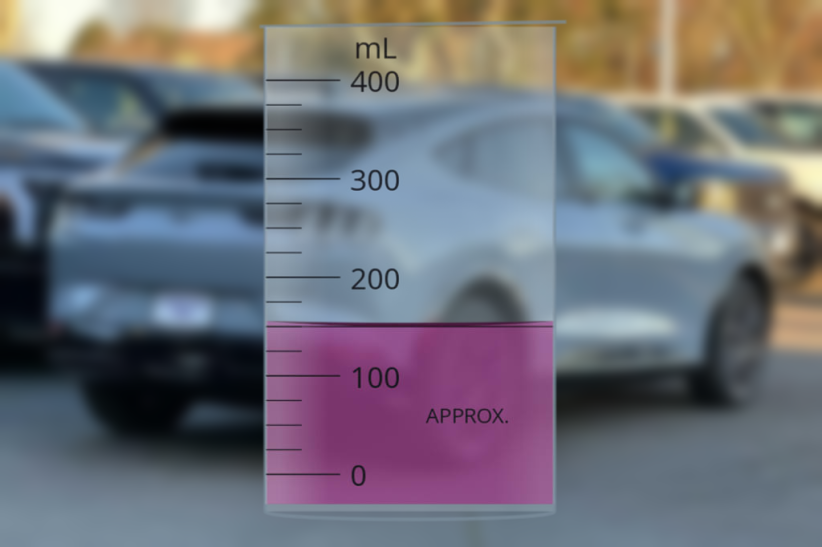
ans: 150; mL
